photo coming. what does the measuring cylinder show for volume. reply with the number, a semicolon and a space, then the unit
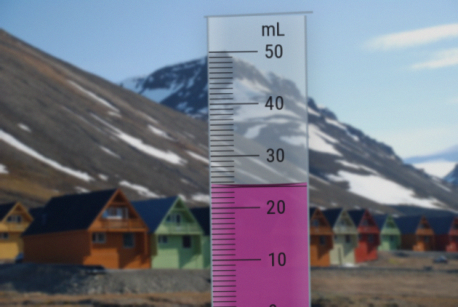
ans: 24; mL
